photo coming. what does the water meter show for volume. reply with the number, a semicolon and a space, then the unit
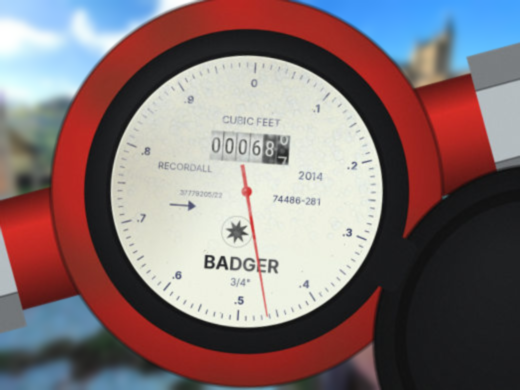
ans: 686.46; ft³
